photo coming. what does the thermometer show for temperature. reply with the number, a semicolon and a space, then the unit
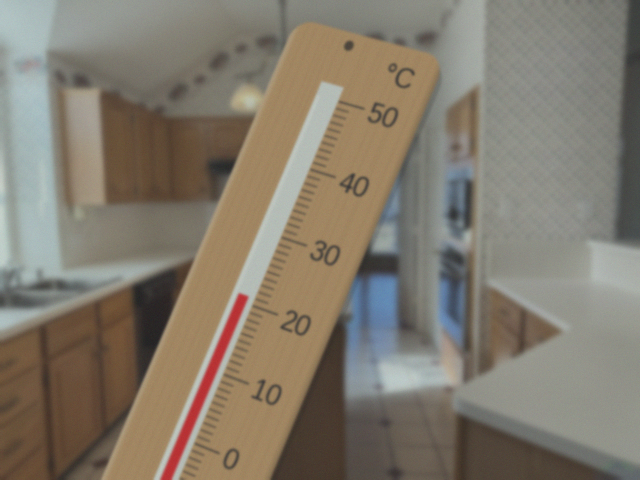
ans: 21; °C
